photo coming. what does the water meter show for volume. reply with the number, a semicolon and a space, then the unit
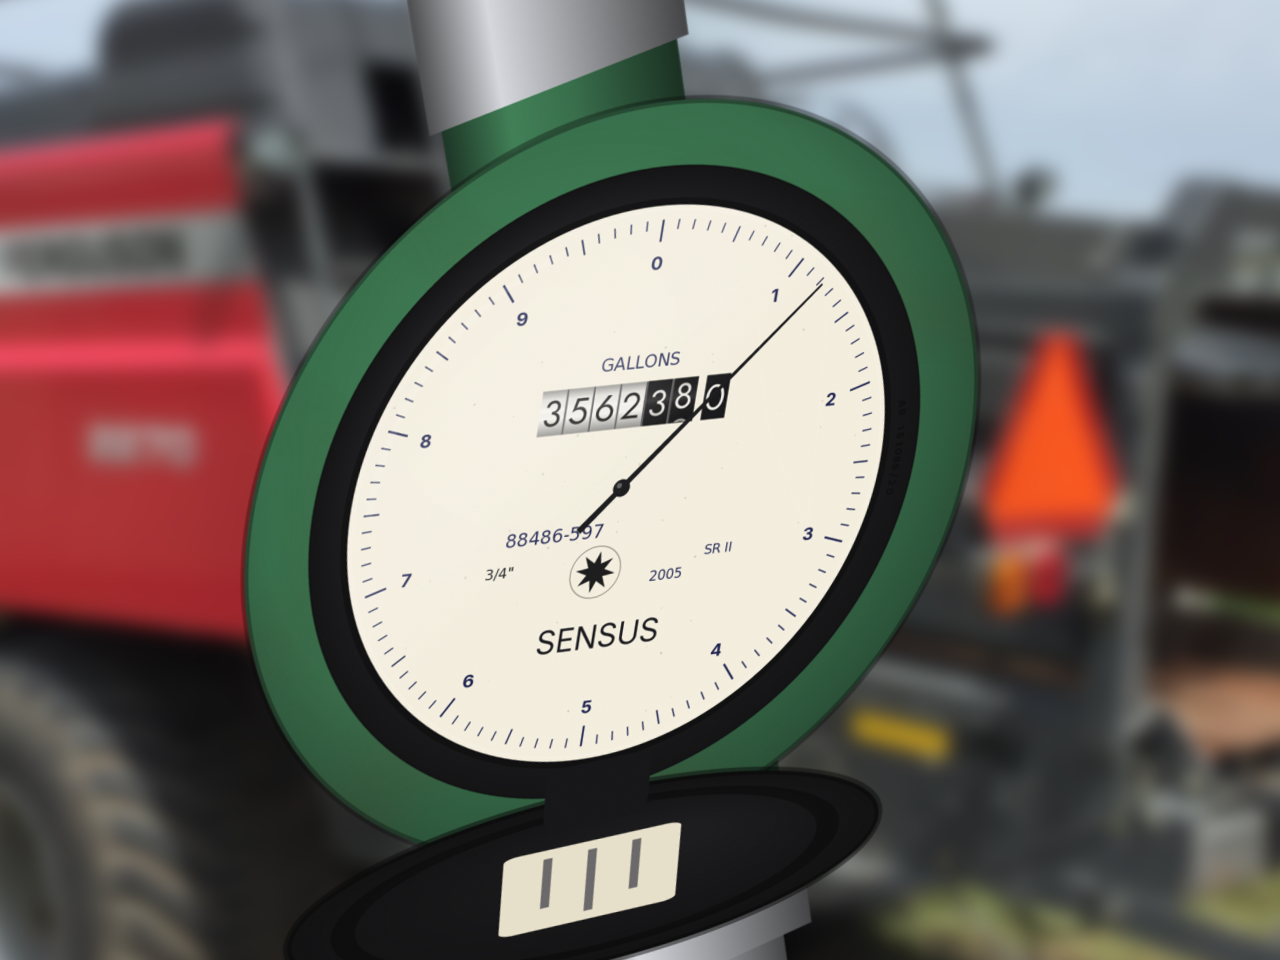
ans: 3562381.2; gal
